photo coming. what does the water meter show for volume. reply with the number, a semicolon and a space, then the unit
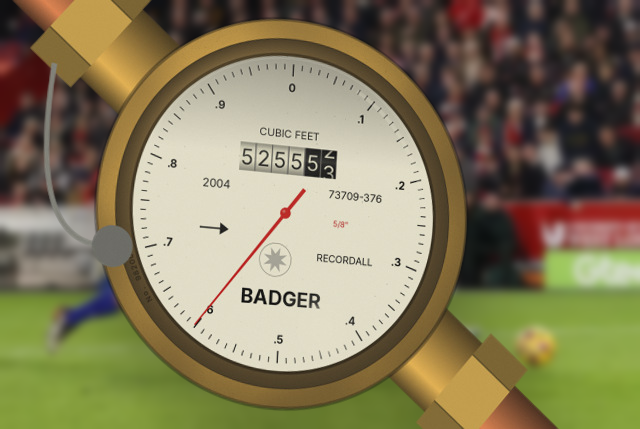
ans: 525552.60; ft³
